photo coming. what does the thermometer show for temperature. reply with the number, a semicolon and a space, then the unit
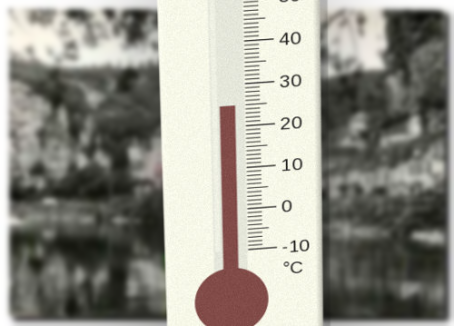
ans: 25; °C
